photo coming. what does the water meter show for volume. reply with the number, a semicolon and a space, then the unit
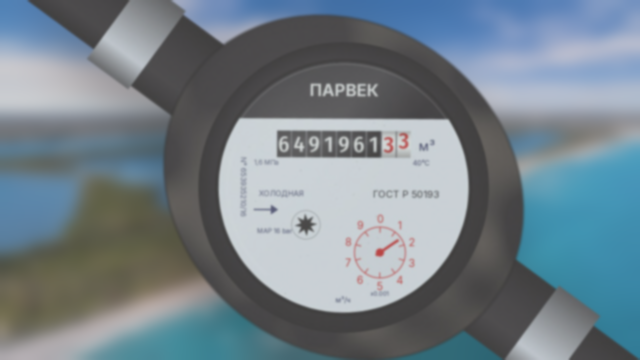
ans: 6491961.331; m³
